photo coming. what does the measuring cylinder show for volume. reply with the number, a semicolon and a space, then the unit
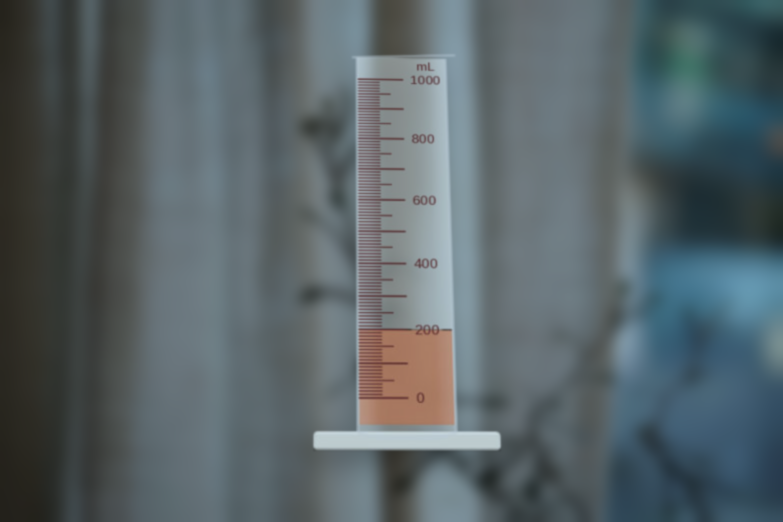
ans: 200; mL
